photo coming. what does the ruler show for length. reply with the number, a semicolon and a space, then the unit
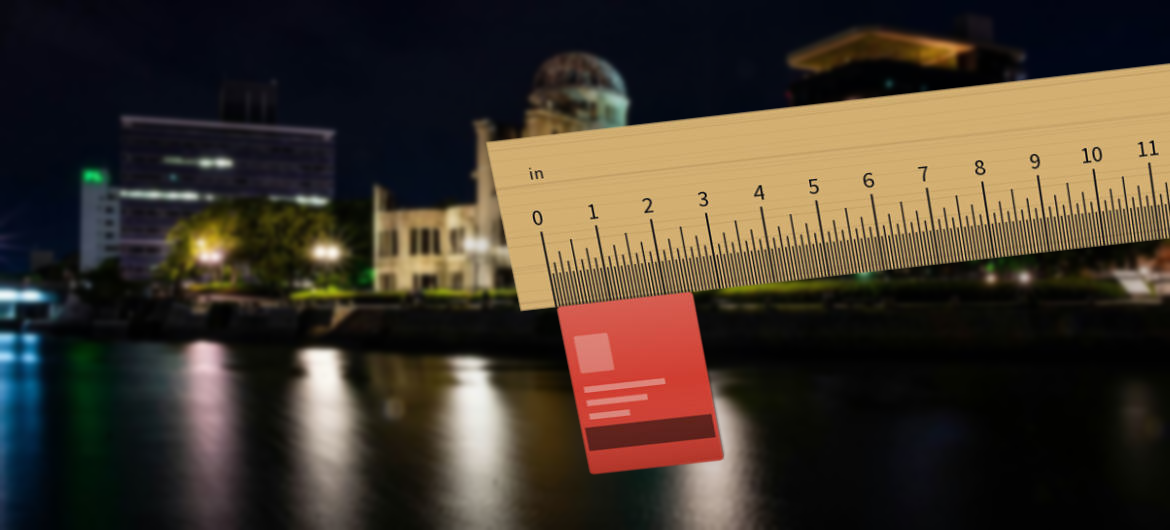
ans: 2.5; in
